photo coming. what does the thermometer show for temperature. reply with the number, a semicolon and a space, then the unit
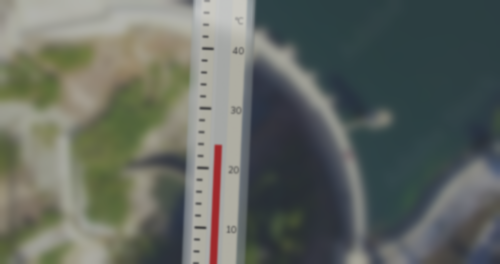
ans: 24; °C
